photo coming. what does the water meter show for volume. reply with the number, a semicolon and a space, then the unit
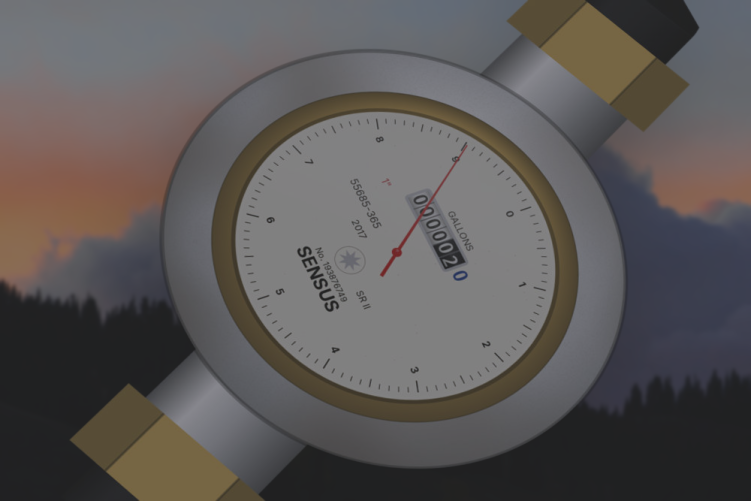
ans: 19.0; gal
